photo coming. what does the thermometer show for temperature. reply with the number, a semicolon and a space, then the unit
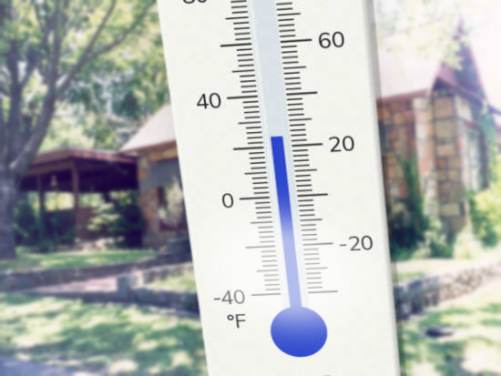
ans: 24; °F
